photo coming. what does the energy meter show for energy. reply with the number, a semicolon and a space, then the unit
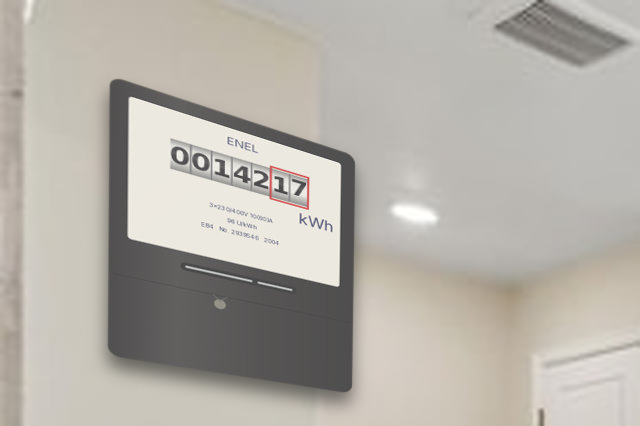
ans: 142.17; kWh
